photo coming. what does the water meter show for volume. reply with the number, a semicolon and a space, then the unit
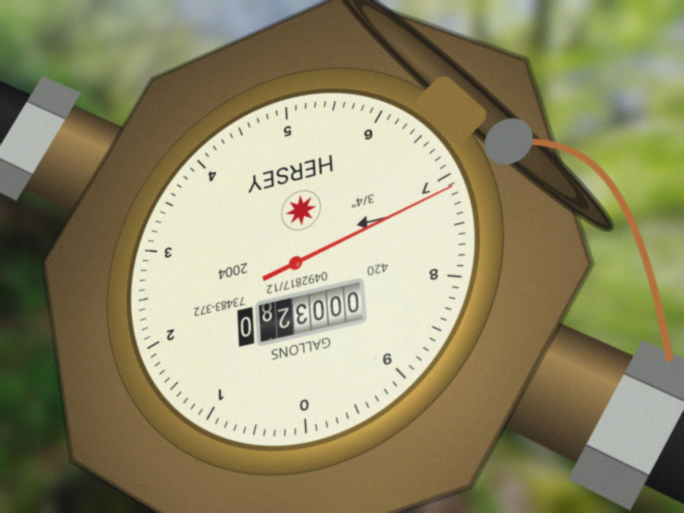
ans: 3277.1; gal
